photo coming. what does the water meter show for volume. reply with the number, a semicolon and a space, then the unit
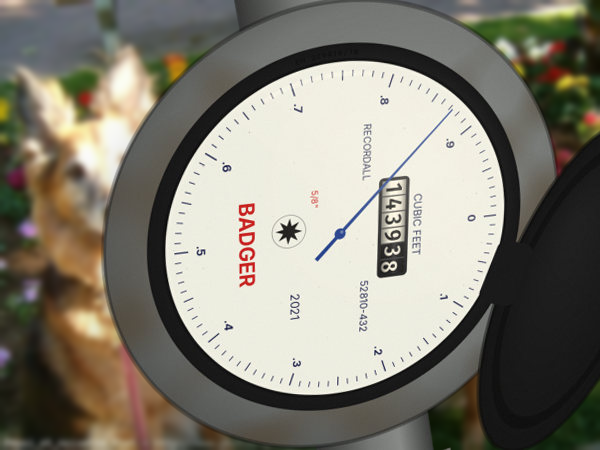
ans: 143937.87; ft³
